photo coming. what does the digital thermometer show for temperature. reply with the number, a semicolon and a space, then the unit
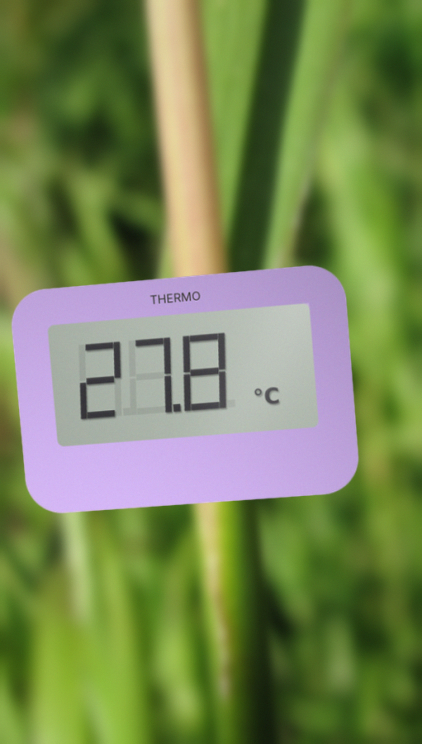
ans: 27.8; °C
